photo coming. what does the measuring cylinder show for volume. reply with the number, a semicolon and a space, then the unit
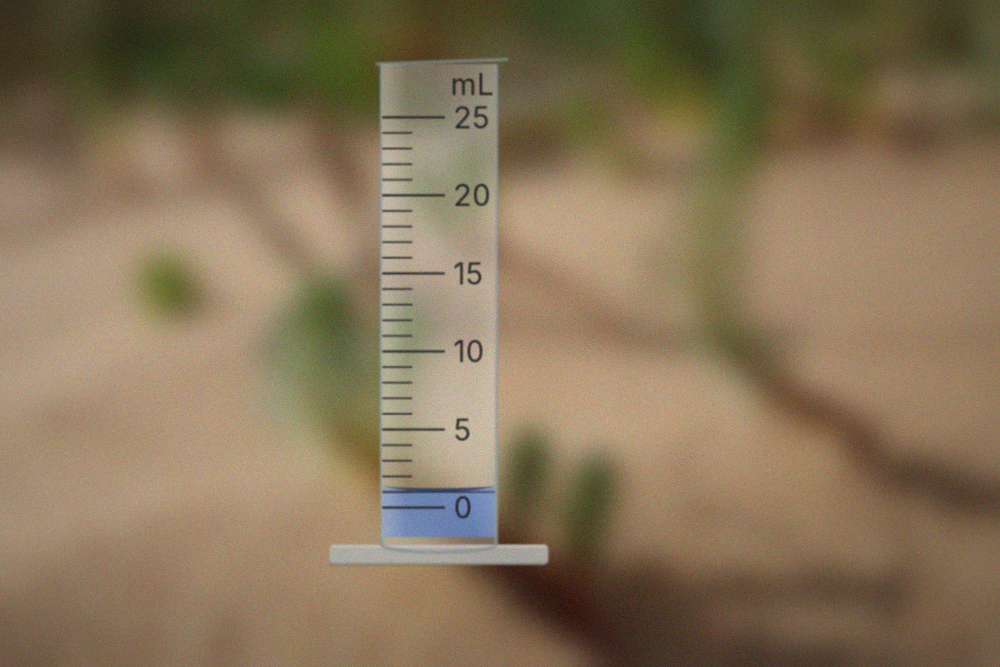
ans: 1; mL
